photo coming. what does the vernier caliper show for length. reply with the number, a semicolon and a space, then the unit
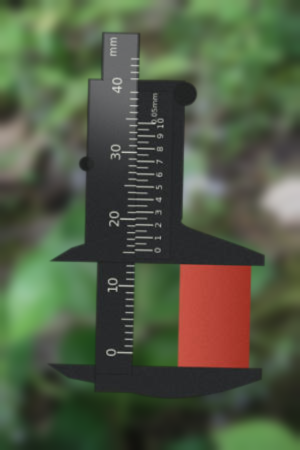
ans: 15.4; mm
